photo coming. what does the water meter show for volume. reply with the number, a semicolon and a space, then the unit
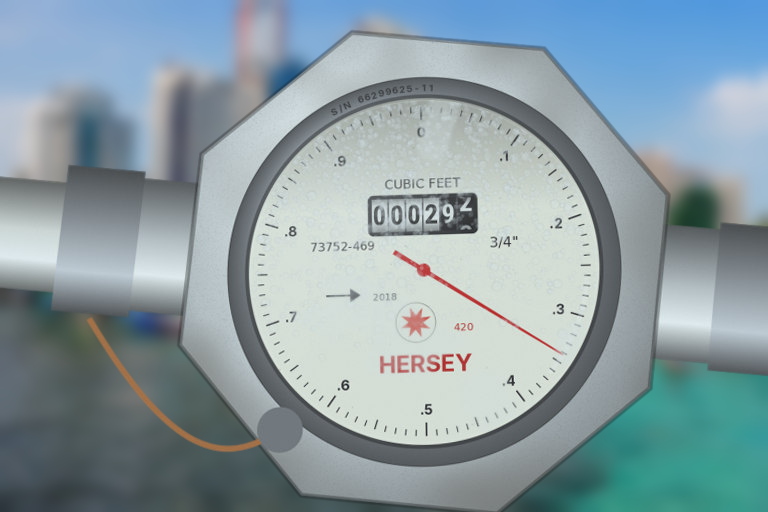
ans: 292.34; ft³
